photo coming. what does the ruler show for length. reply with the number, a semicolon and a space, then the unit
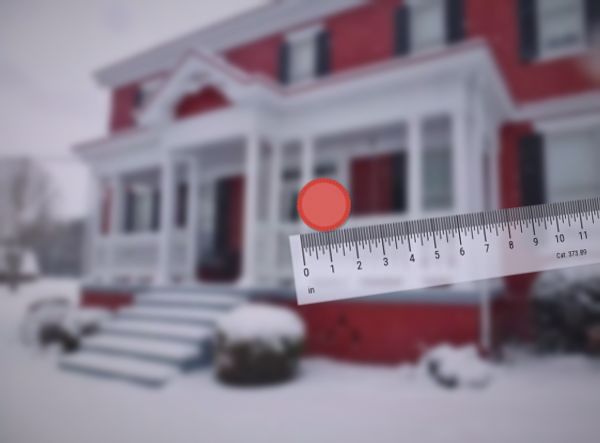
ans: 2; in
